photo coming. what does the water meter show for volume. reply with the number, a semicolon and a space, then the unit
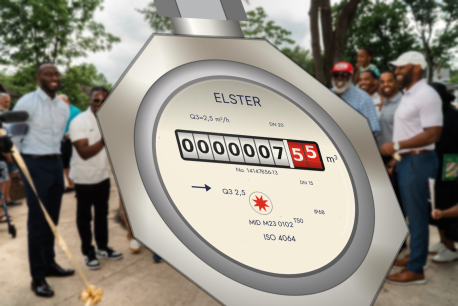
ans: 7.55; m³
